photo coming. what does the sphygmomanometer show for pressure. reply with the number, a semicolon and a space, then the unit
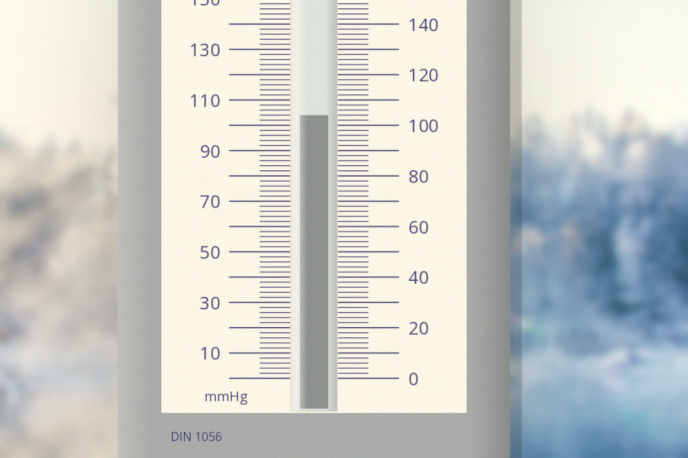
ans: 104; mmHg
